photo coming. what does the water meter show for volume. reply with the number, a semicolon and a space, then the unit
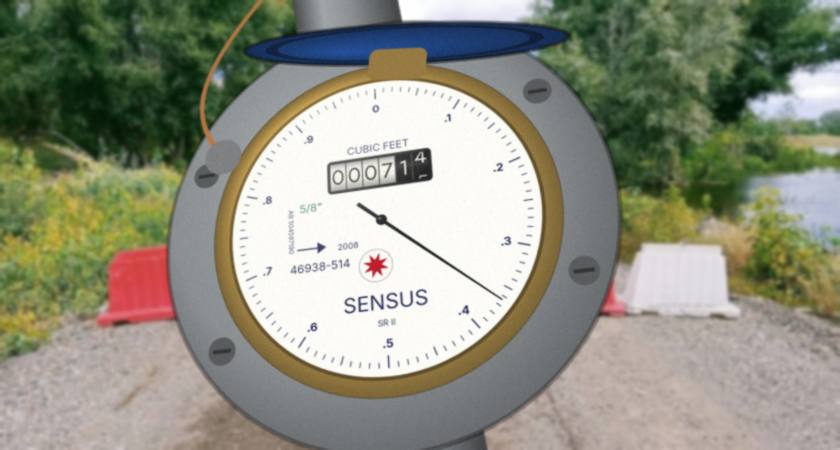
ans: 714.36; ft³
